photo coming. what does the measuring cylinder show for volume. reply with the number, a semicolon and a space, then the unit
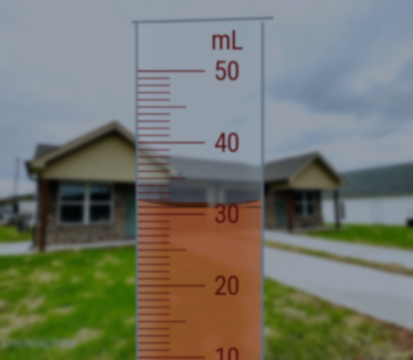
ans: 31; mL
